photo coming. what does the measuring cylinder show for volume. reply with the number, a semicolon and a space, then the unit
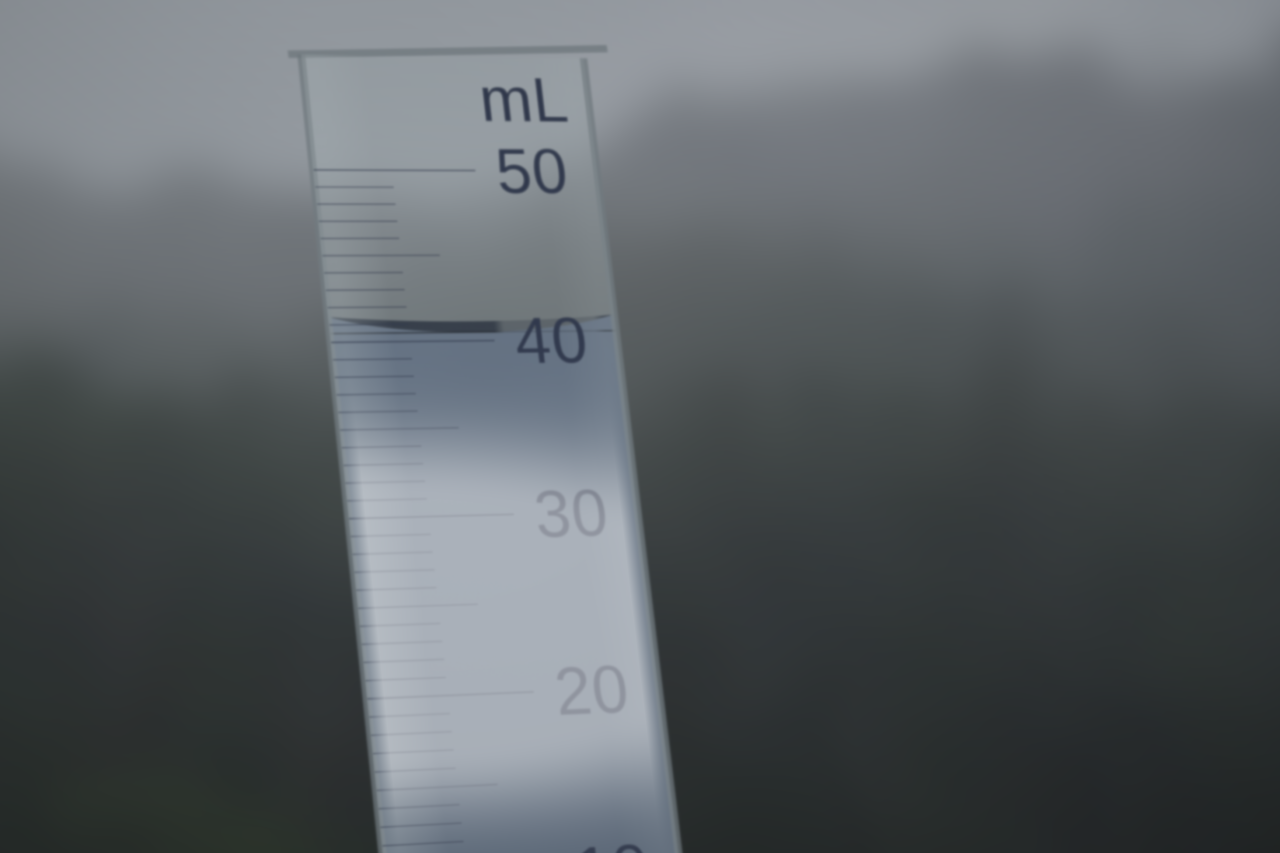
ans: 40.5; mL
